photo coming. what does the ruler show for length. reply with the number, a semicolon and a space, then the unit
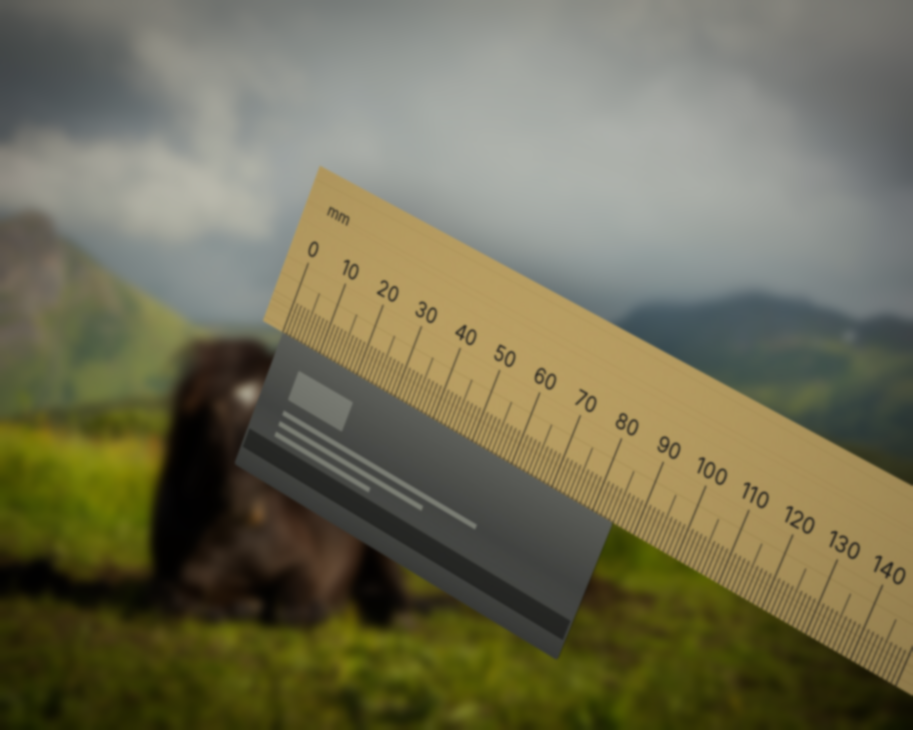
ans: 85; mm
